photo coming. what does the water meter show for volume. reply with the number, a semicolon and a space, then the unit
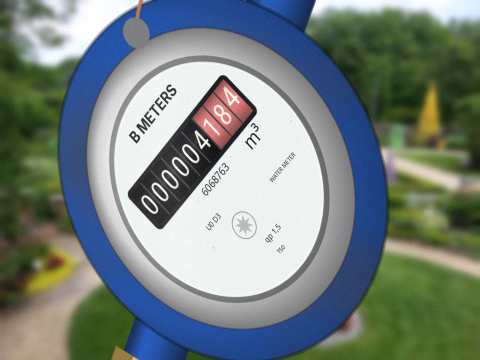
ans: 4.184; m³
